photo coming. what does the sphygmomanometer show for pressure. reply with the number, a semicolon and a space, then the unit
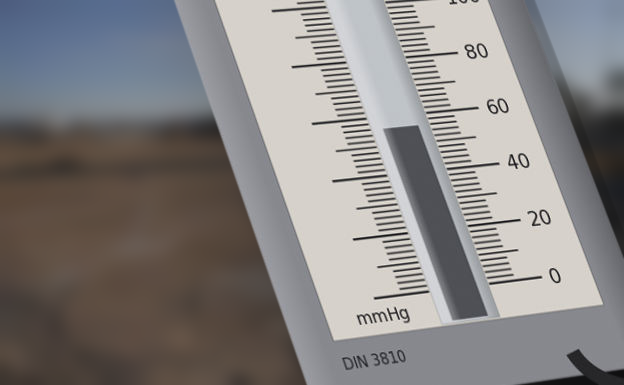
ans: 56; mmHg
